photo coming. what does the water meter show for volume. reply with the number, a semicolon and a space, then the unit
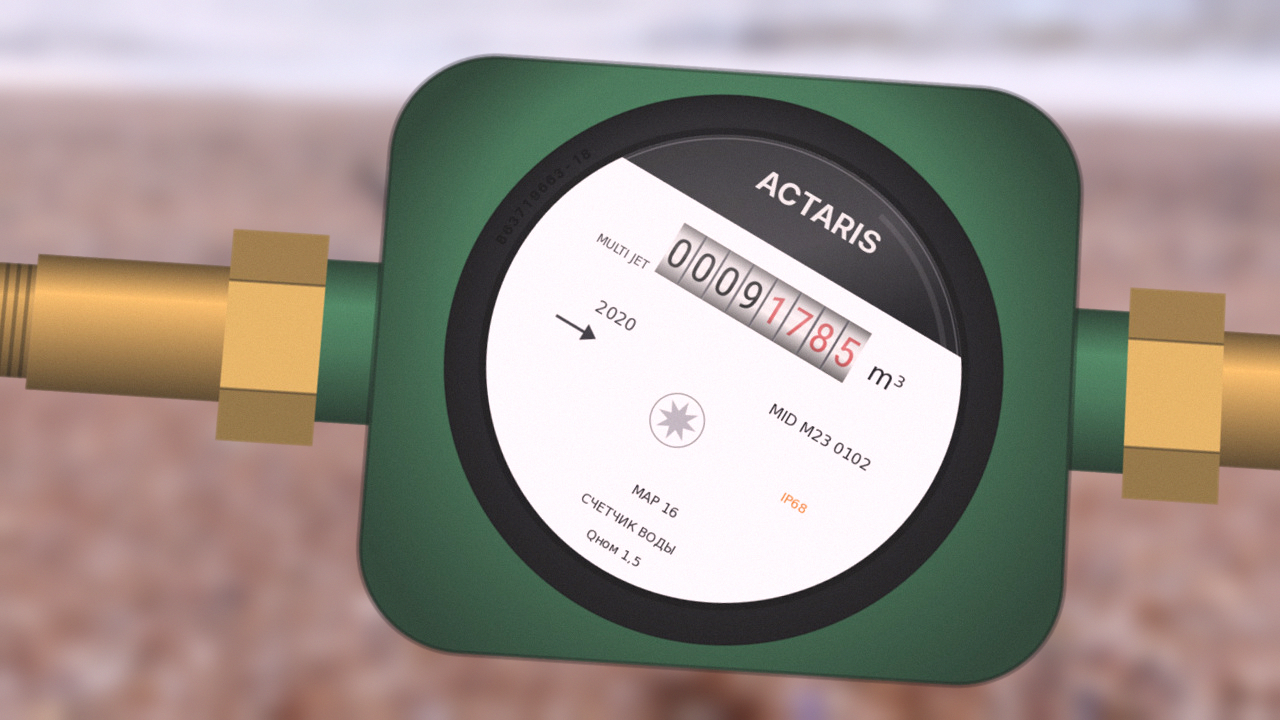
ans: 9.1785; m³
